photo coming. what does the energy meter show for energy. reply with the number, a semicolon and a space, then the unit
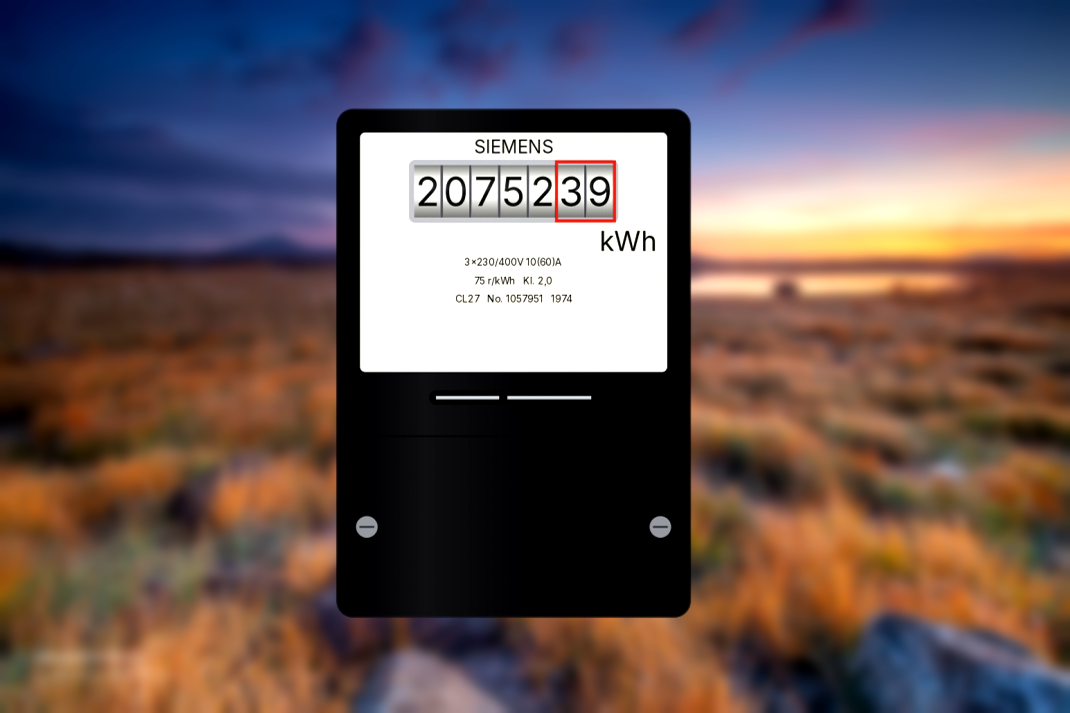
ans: 20752.39; kWh
